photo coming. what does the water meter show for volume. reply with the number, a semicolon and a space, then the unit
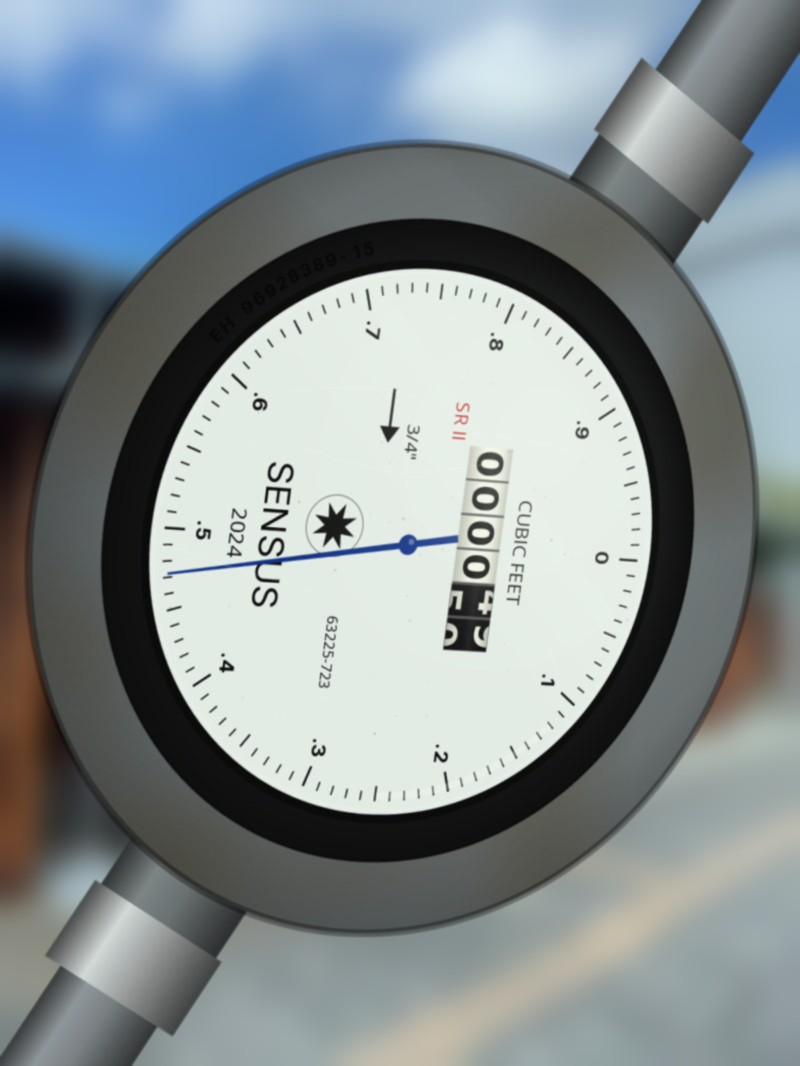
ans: 49.47; ft³
